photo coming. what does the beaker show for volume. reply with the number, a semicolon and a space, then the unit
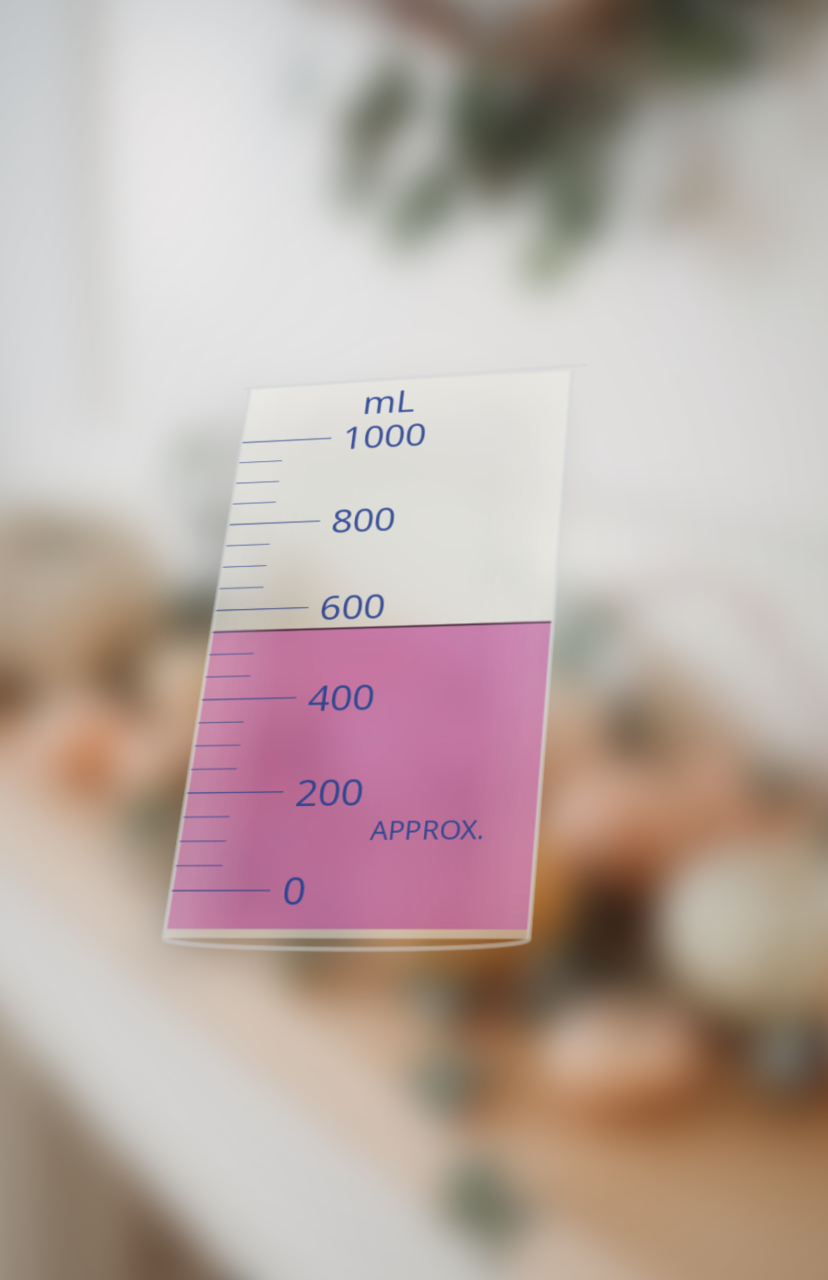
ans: 550; mL
